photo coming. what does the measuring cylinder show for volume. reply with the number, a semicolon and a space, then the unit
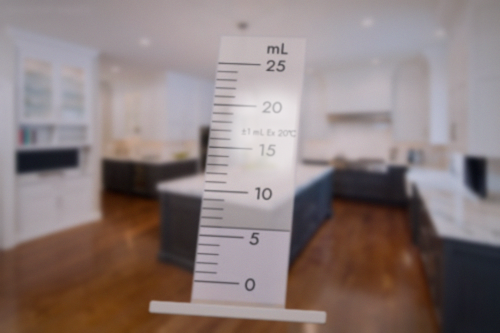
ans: 6; mL
